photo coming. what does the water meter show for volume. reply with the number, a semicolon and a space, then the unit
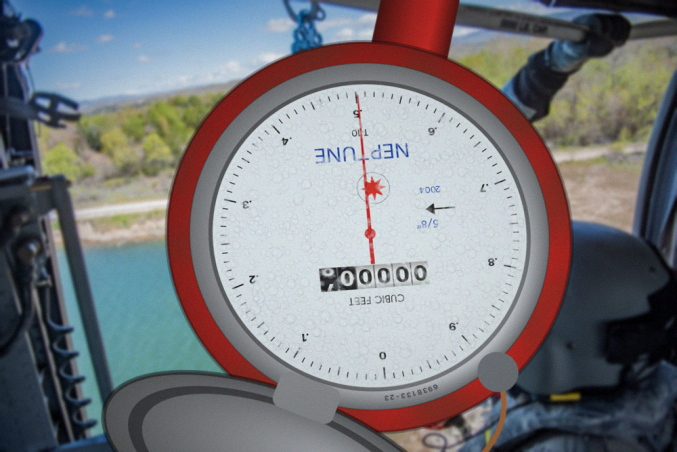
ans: 7.50; ft³
